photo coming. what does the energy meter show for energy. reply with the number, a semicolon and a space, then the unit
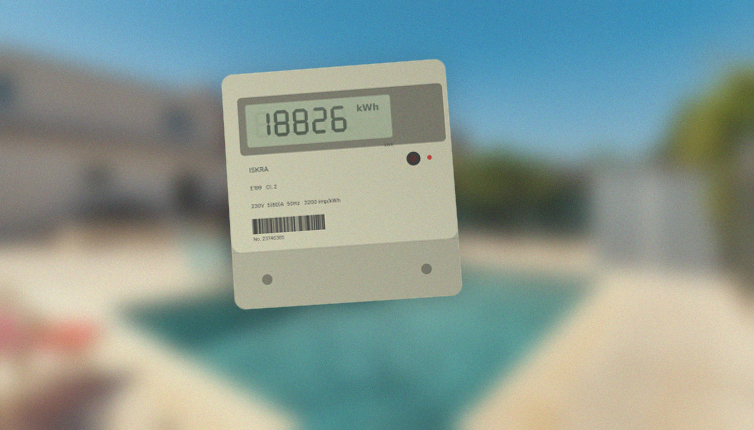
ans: 18826; kWh
